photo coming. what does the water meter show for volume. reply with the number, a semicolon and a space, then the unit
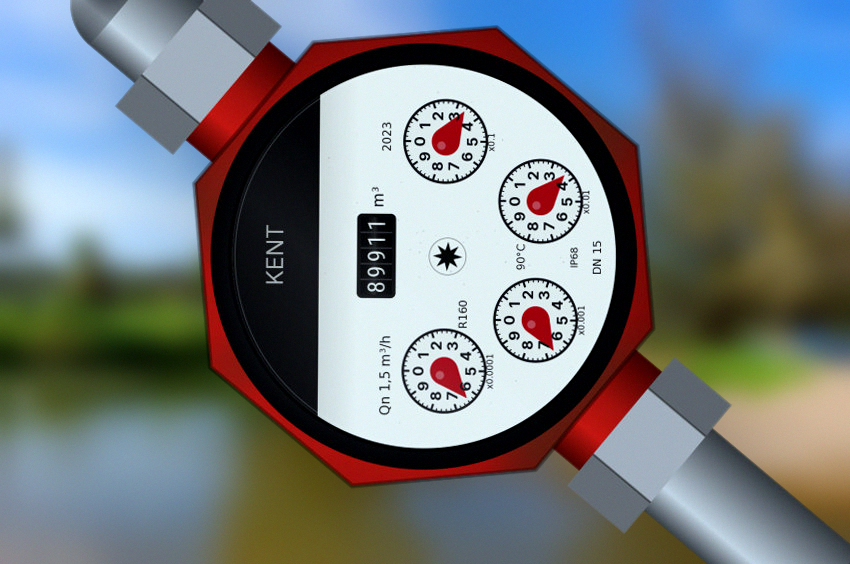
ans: 89911.3366; m³
